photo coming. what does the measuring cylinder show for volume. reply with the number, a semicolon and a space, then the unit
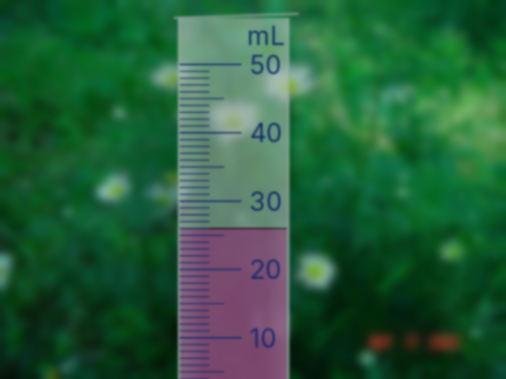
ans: 26; mL
